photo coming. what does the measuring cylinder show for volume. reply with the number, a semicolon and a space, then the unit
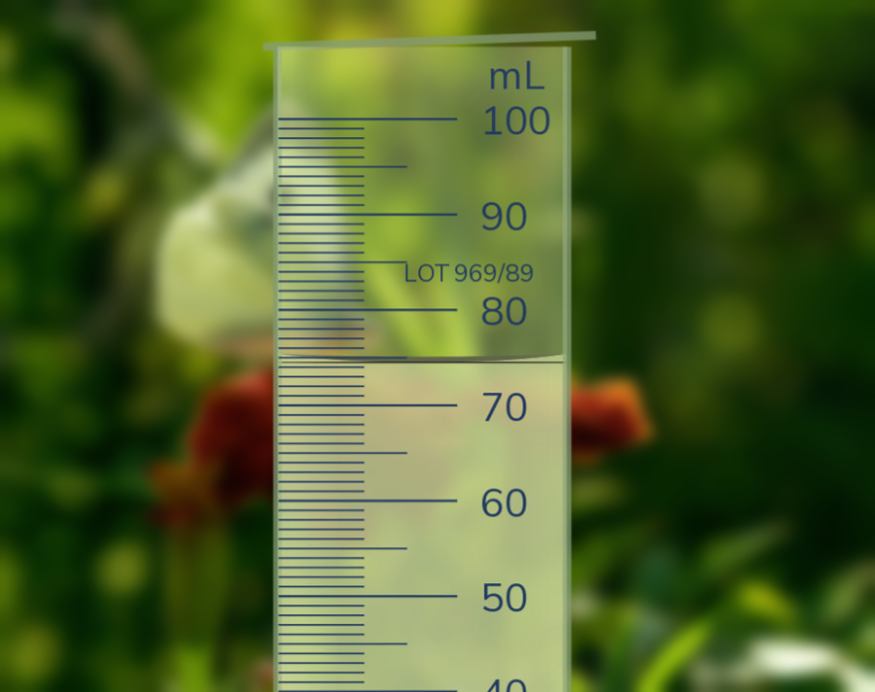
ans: 74.5; mL
